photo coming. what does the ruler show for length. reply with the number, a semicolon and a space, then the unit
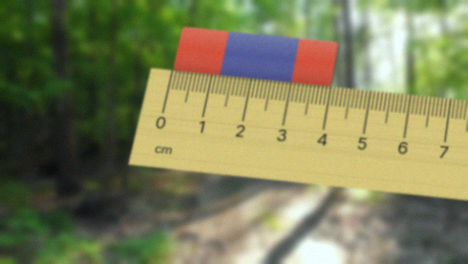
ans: 4; cm
